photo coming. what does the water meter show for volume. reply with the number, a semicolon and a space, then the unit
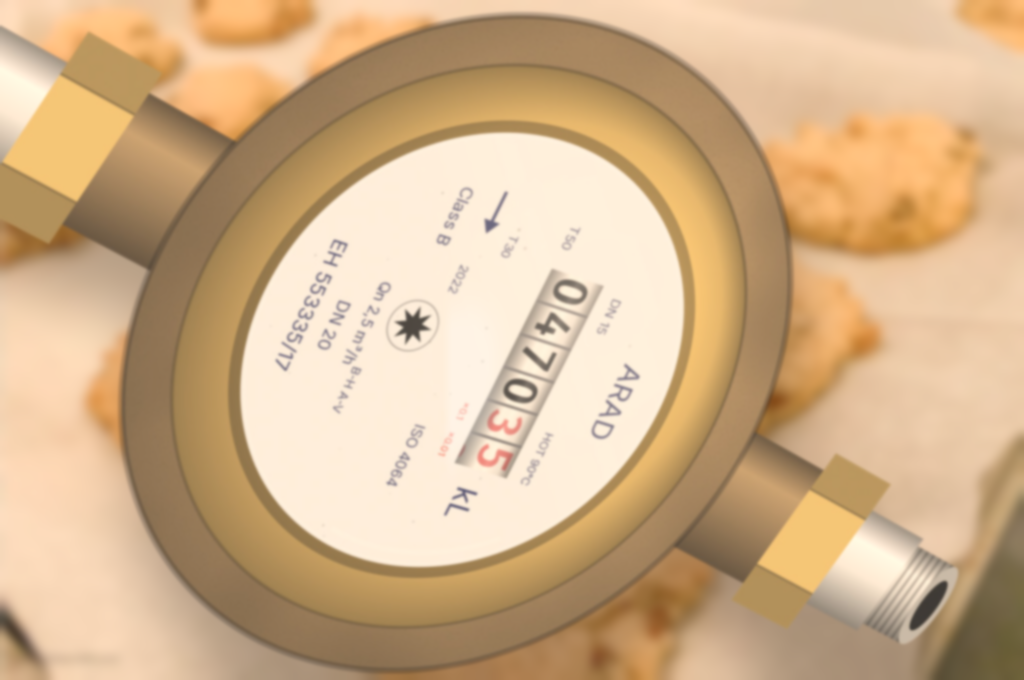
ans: 470.35; kL
